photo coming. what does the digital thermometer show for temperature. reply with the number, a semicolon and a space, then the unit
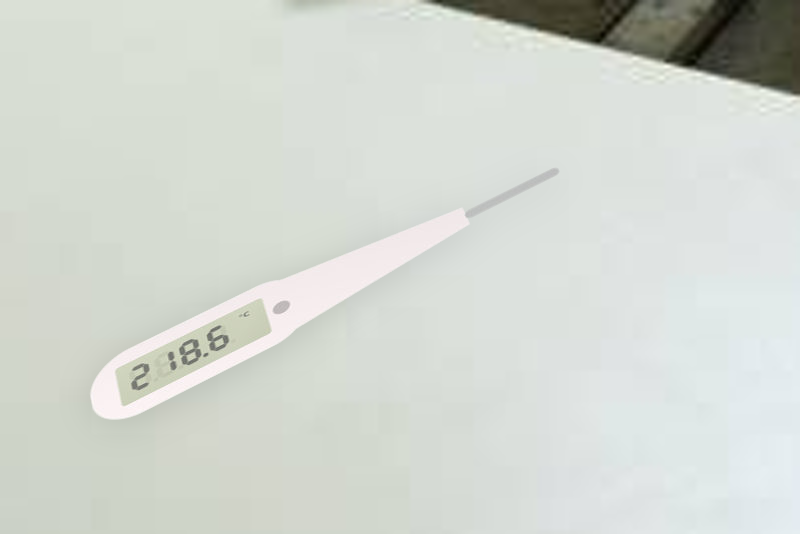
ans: 218.6; °C
